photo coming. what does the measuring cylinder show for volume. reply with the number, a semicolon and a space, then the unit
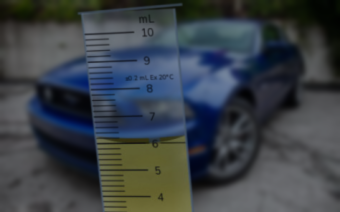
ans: 6; mL
